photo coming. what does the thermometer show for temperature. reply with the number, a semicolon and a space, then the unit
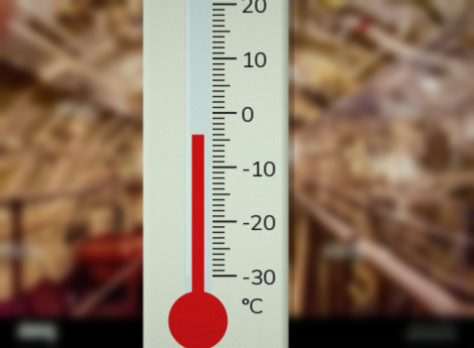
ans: -4; °C
